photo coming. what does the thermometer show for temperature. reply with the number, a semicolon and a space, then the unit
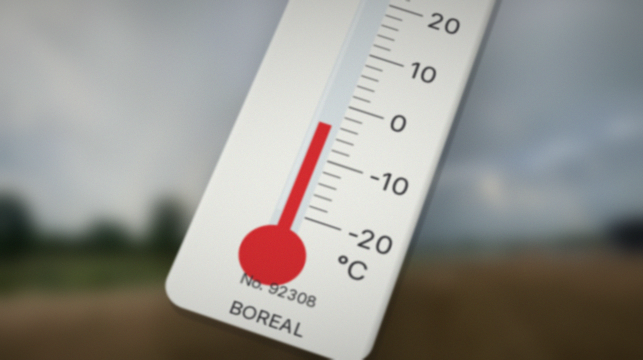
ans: -4; °C
